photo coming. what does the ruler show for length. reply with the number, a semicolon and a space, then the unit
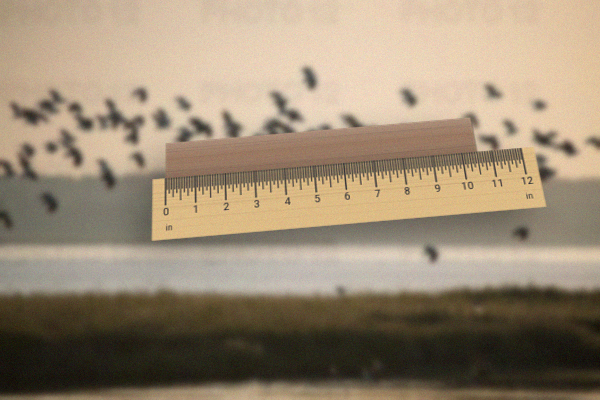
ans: 10.5; in
